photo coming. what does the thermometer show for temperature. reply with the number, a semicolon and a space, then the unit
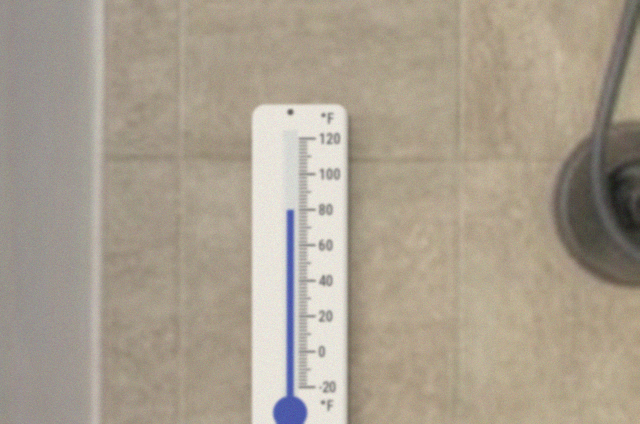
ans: 80; °F
